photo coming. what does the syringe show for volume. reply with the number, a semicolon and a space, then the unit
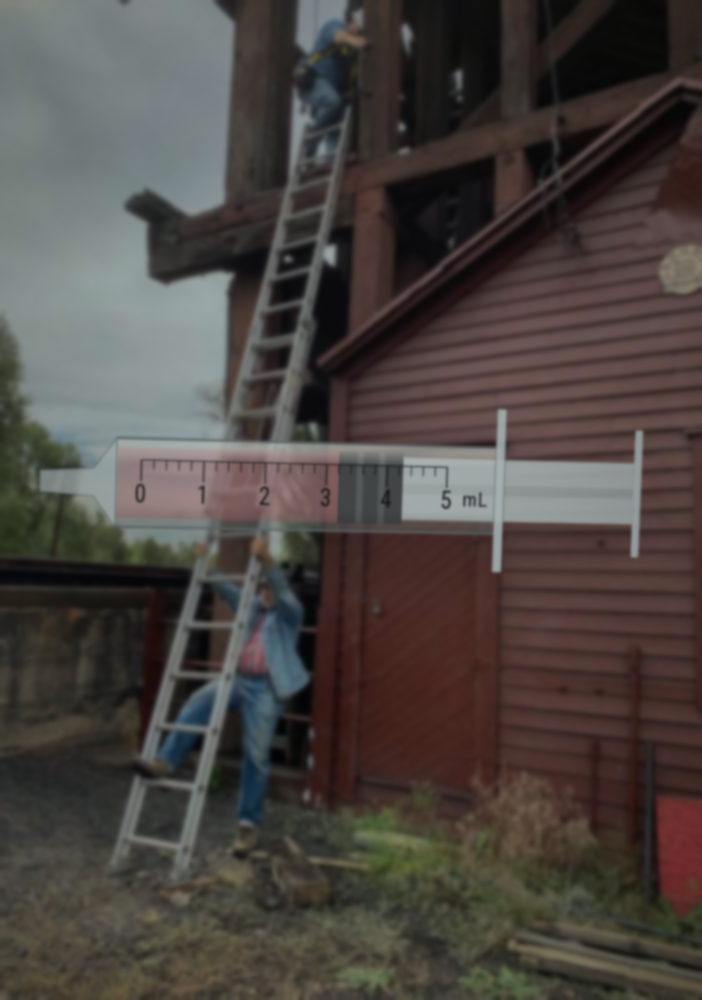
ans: 3.2; mL
